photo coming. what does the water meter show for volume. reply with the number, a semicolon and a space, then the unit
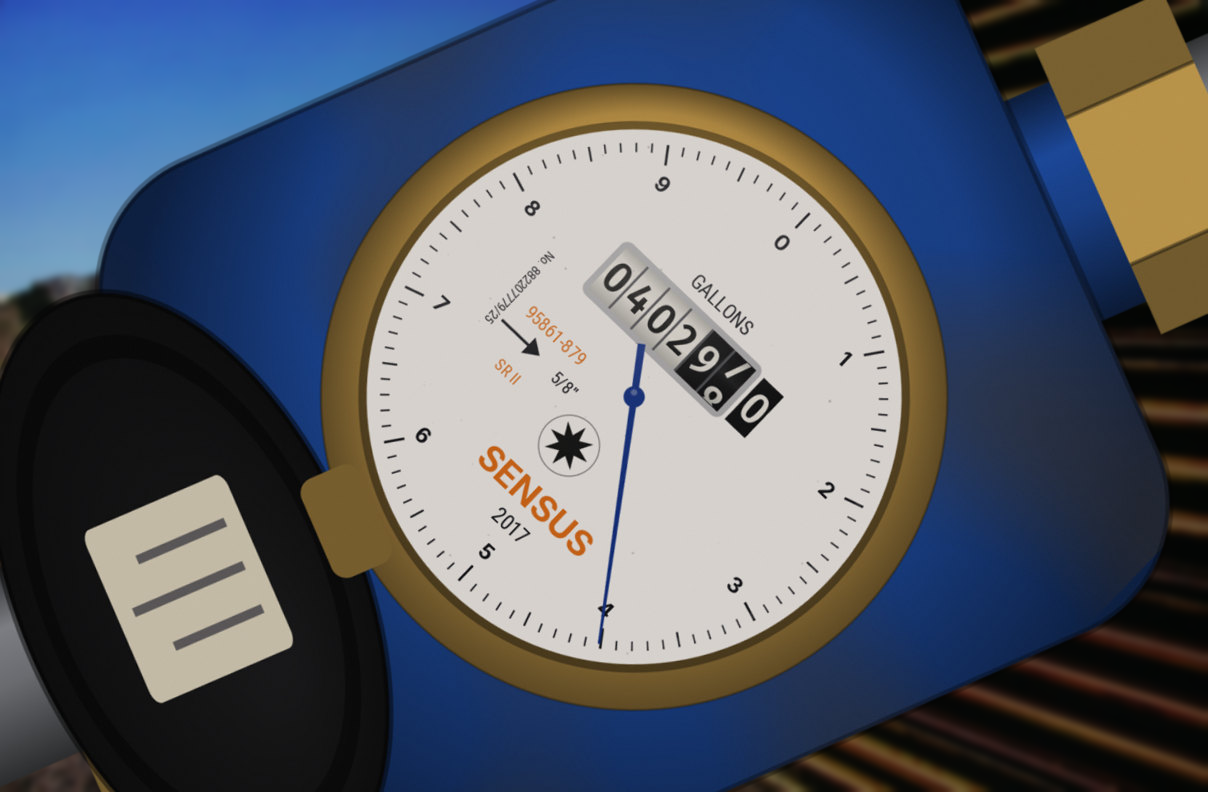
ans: 402974.0; gal
